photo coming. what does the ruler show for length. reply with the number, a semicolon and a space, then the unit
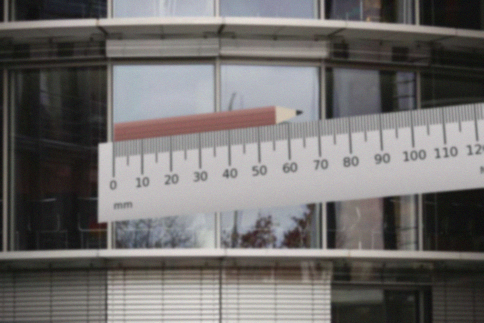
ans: 65; mm
